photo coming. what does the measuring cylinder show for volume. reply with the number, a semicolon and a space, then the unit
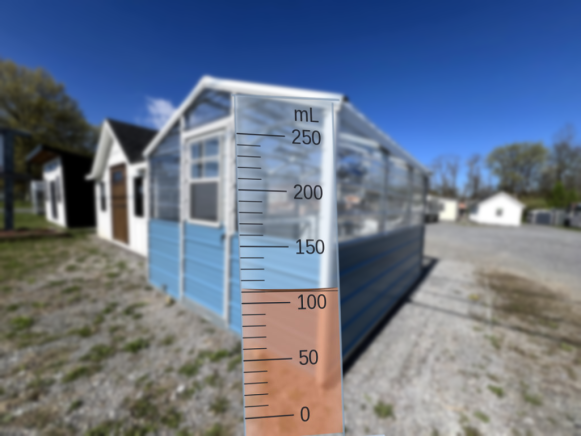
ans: 110; mL
